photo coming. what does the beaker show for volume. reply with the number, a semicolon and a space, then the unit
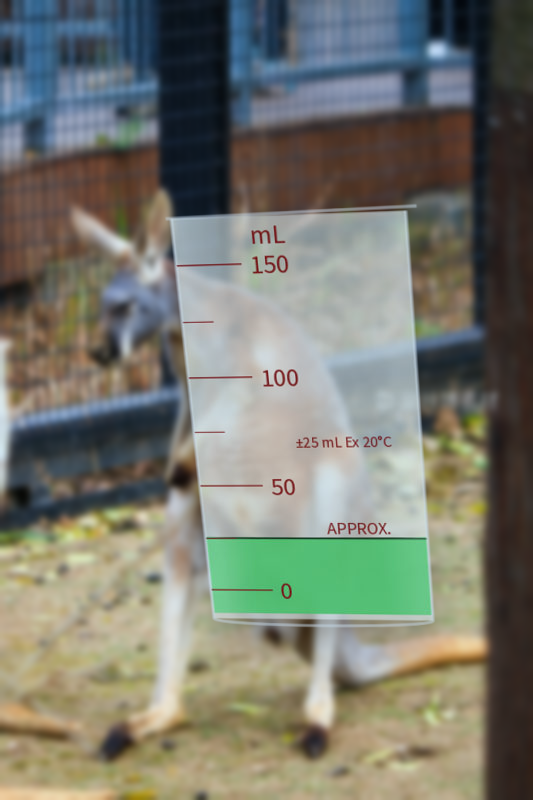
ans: 25; mL
